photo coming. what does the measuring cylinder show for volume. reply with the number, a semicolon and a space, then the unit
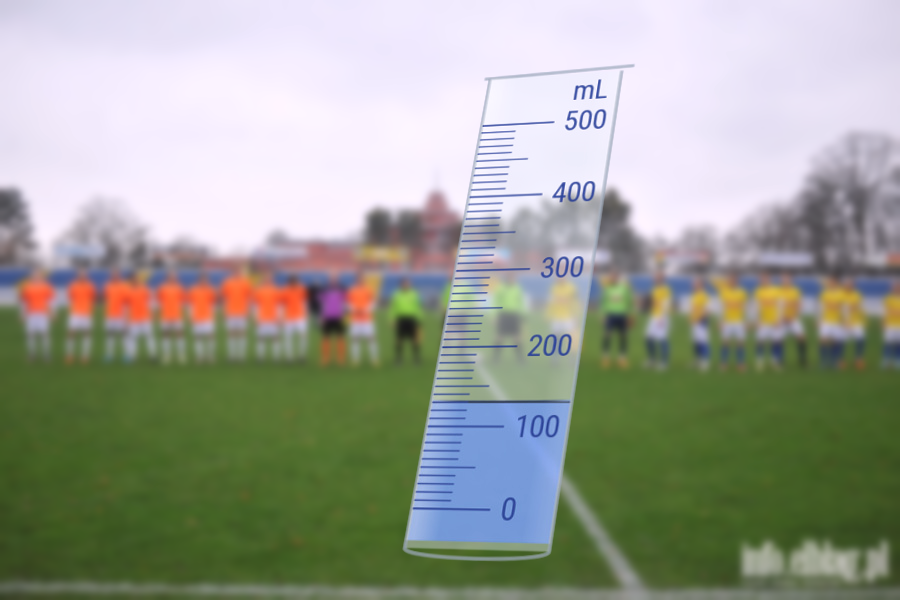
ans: 130; mL
